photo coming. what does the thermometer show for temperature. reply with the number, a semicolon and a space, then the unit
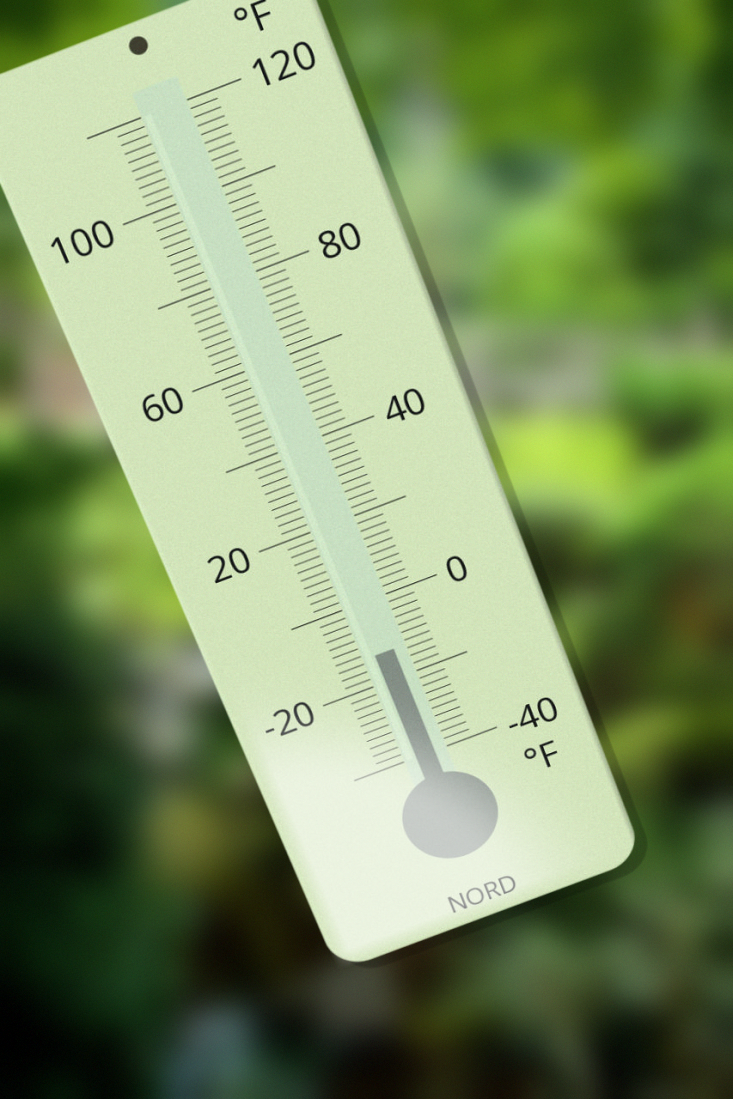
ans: -13; °F
